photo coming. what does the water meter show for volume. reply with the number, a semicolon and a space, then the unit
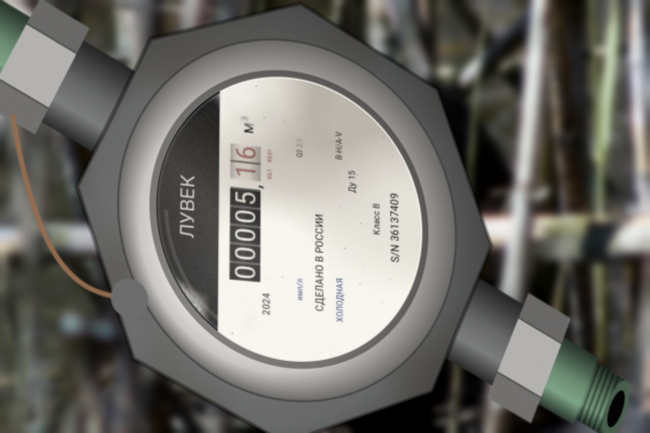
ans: 5.16; m³
